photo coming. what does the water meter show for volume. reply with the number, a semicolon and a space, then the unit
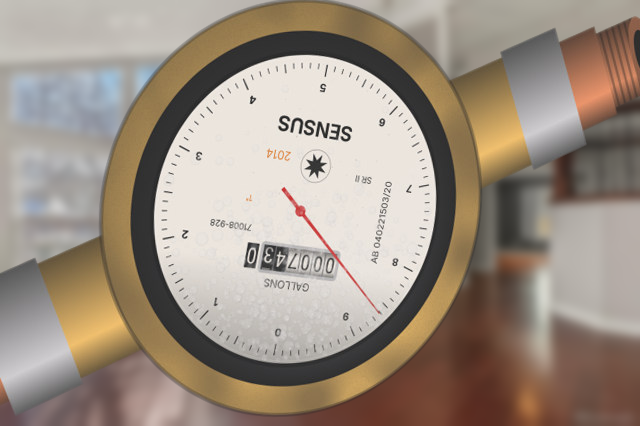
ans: 7428.6; gal
